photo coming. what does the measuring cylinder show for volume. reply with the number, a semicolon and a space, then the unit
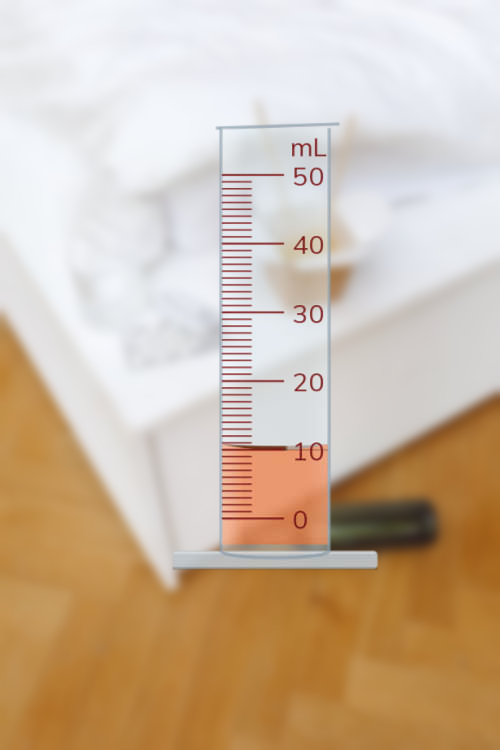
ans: 10; mL
